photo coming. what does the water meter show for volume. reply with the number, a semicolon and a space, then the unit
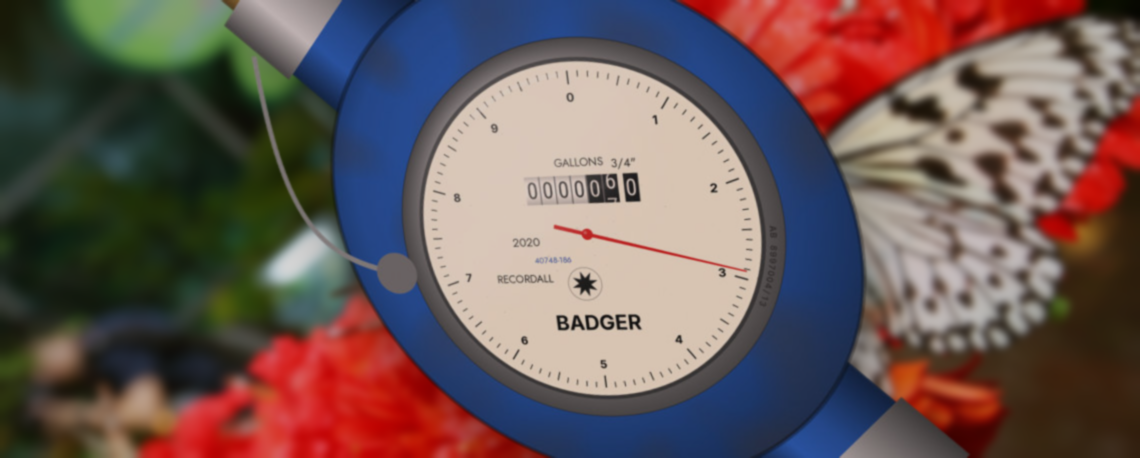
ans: 62.9; gal
